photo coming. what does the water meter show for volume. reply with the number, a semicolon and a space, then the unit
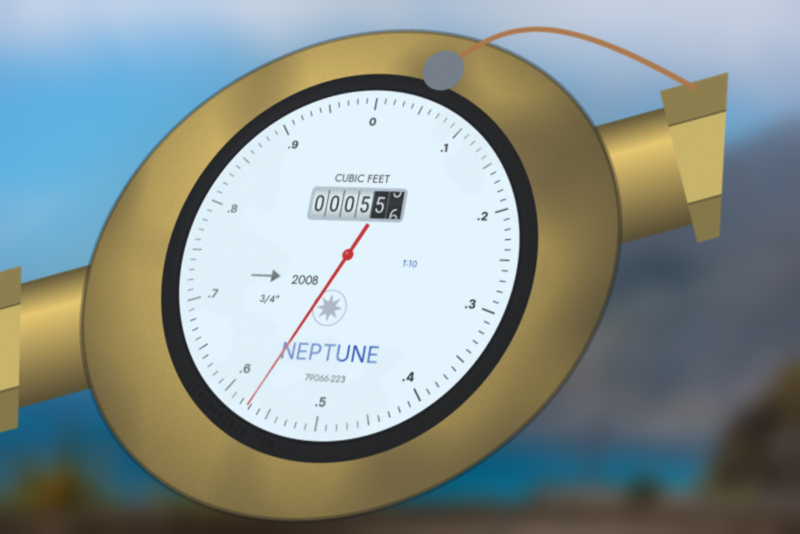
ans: 555.57; ft³
